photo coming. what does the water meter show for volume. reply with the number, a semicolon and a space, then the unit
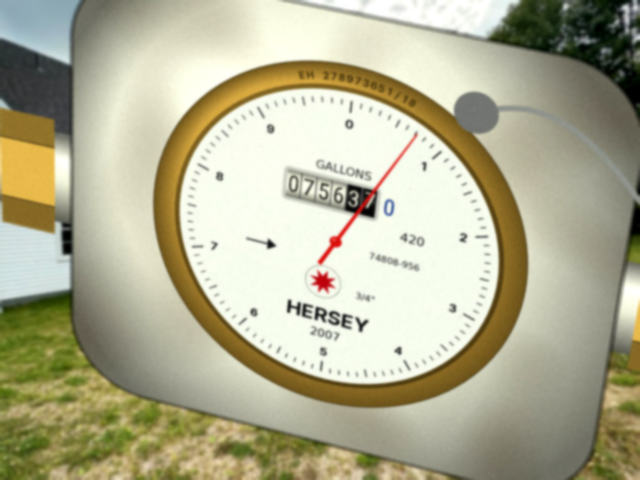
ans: 756370.7; gal
